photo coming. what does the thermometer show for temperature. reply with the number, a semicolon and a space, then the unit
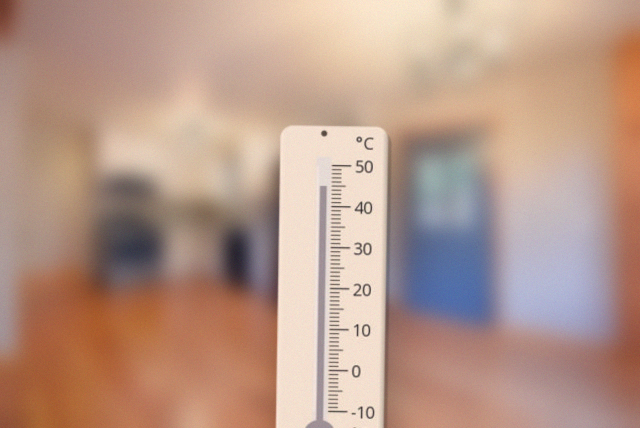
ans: 45; °C
